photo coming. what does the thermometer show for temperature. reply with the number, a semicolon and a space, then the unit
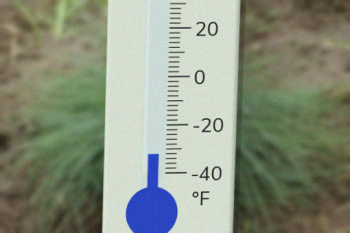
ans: -32; °F
